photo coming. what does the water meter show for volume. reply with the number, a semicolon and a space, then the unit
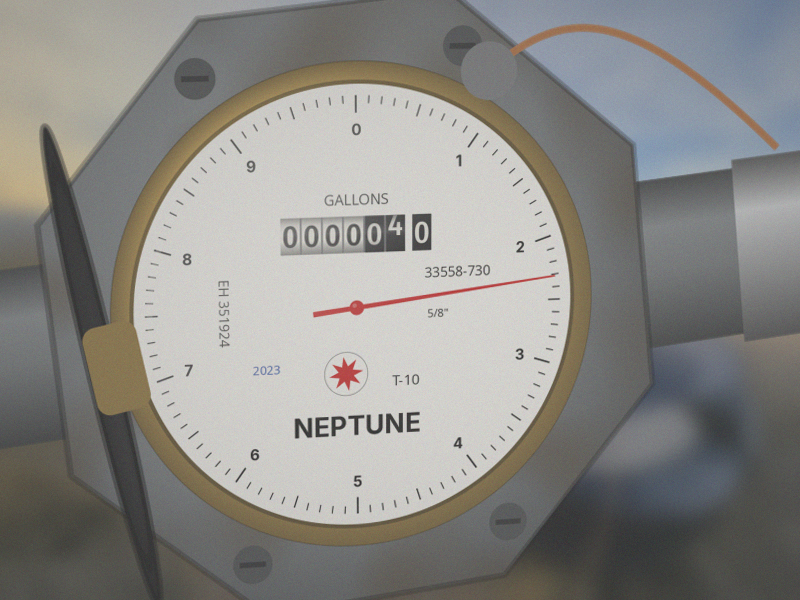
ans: 42.3; gal
